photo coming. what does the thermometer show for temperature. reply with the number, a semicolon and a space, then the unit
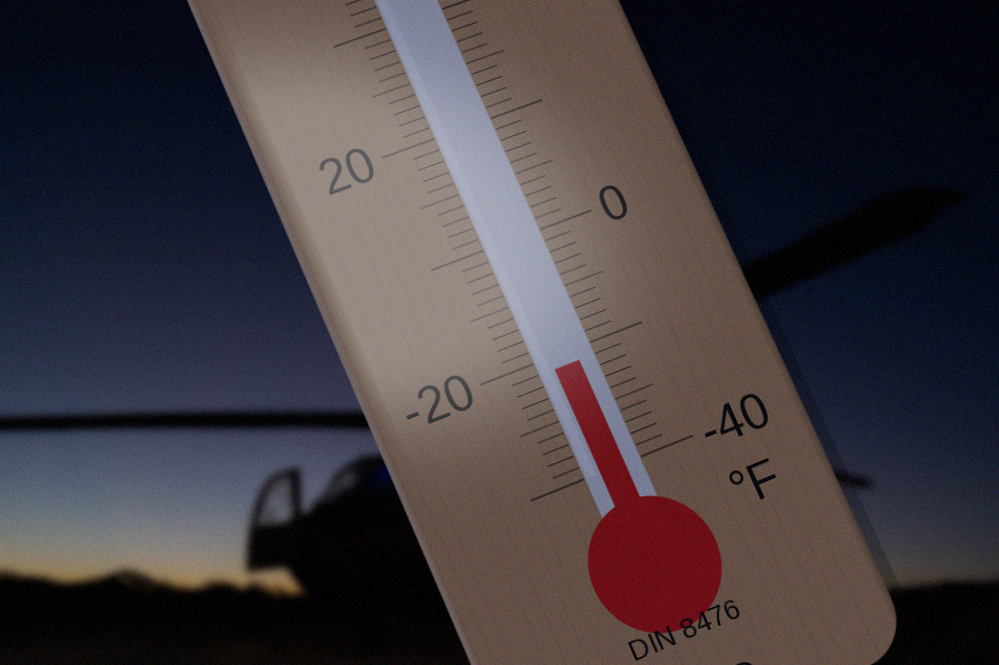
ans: -22; °F
